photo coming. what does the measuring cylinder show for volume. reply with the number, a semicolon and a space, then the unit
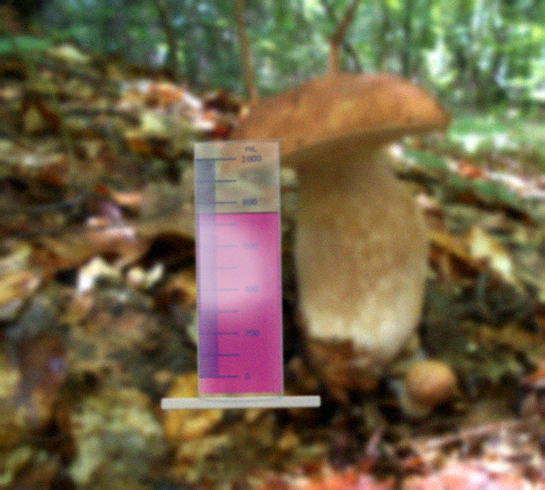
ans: 750; mL
